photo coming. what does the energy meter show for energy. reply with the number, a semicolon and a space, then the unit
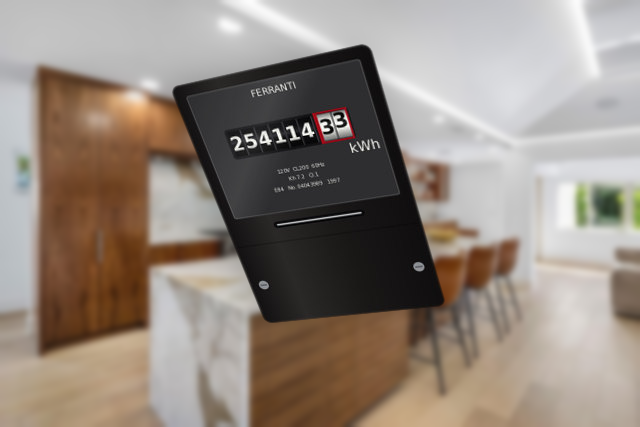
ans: 254114.33; kWh
